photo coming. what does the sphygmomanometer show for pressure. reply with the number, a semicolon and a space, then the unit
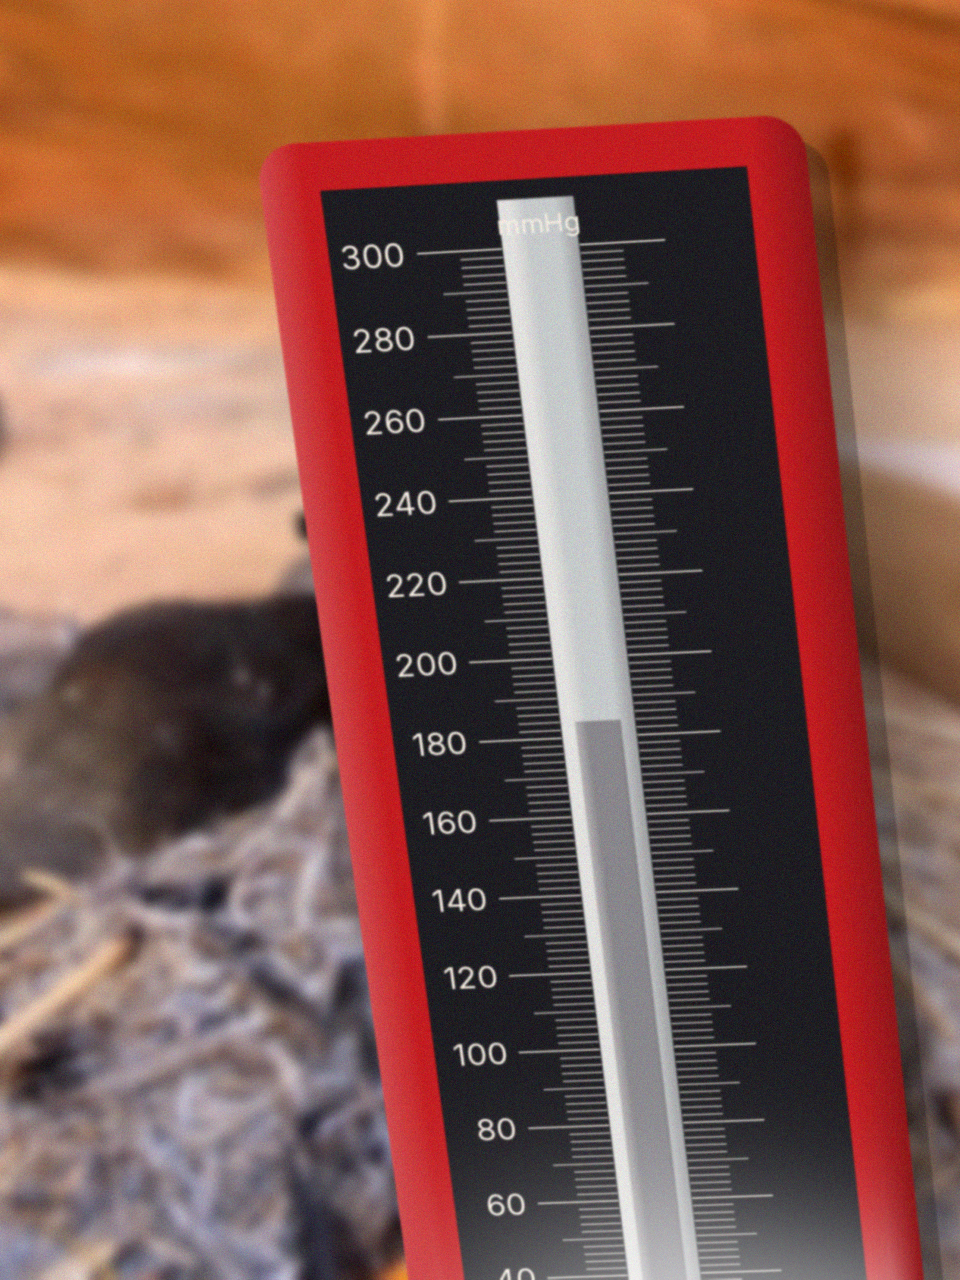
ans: 184; mmHg
